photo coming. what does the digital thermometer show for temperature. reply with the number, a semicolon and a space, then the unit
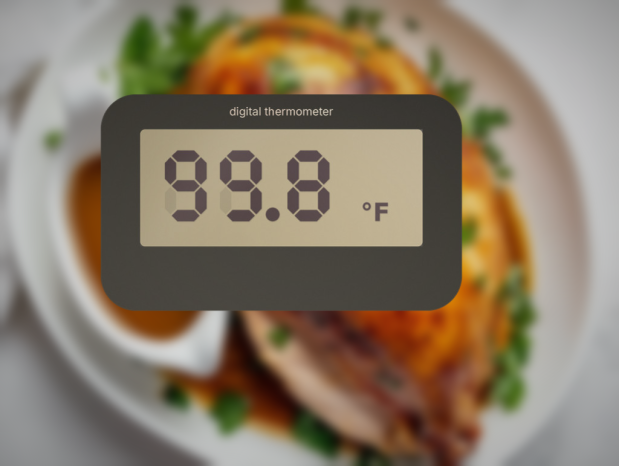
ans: 99.8; °F
